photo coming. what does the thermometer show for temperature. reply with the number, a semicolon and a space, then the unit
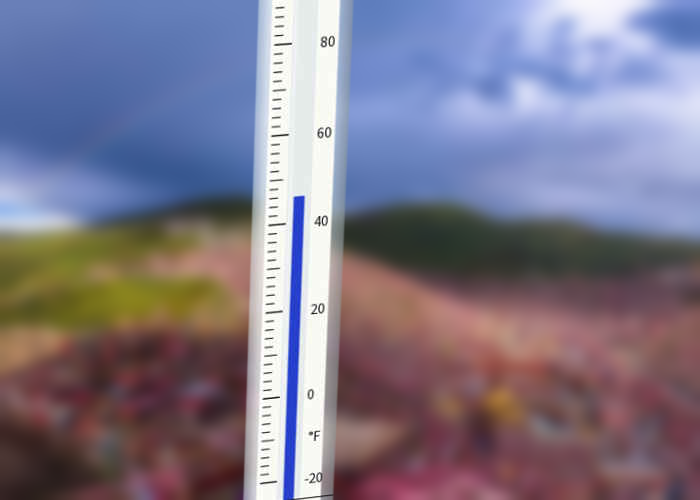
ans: 46; °F
